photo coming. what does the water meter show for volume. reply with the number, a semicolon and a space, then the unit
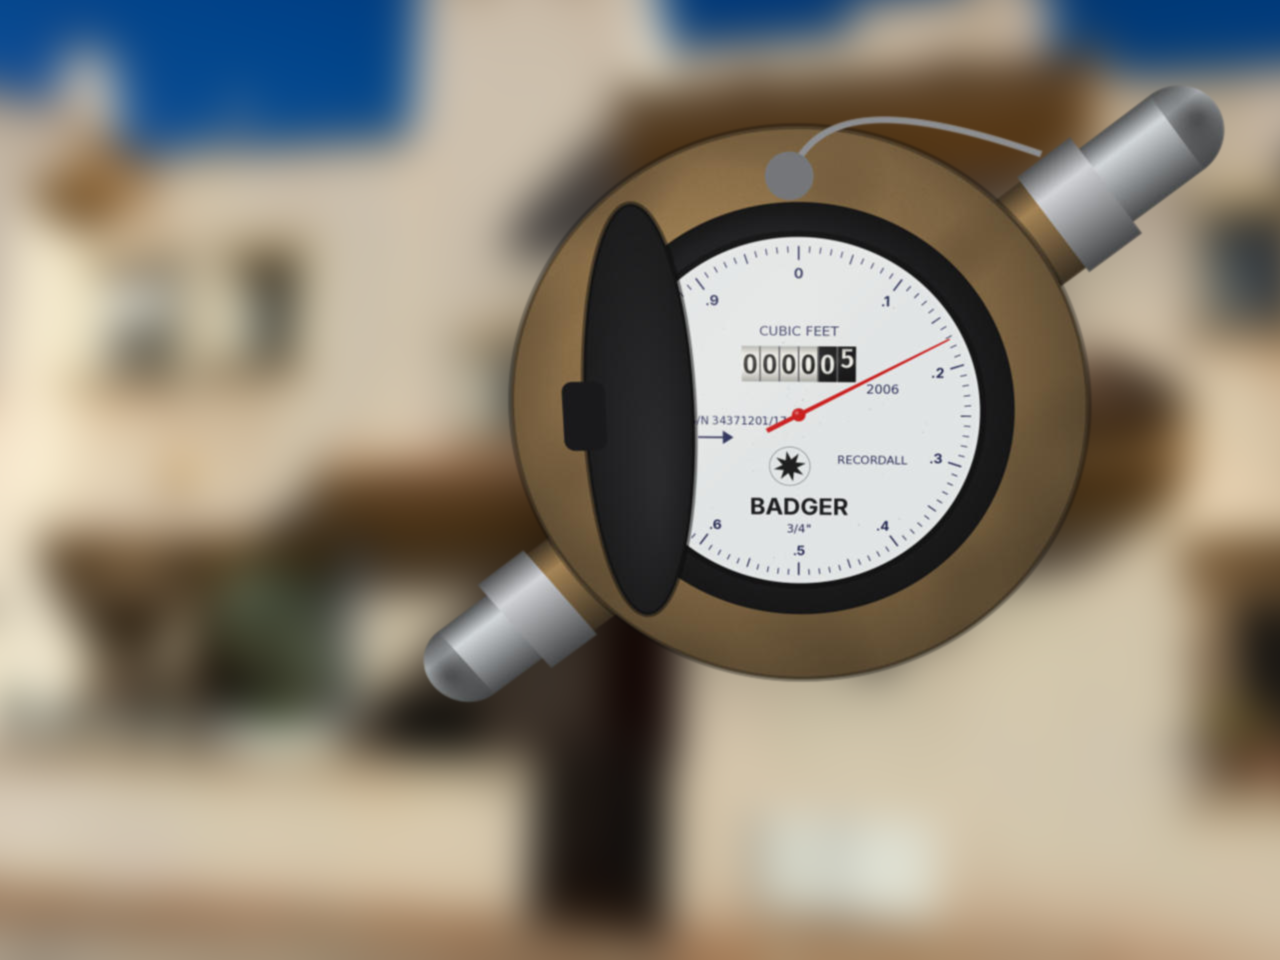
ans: 5.17; ft³
